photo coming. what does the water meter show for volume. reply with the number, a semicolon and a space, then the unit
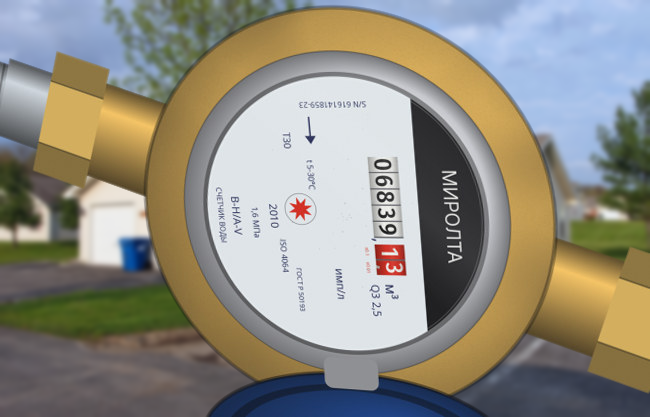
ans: 6839.13; m³
